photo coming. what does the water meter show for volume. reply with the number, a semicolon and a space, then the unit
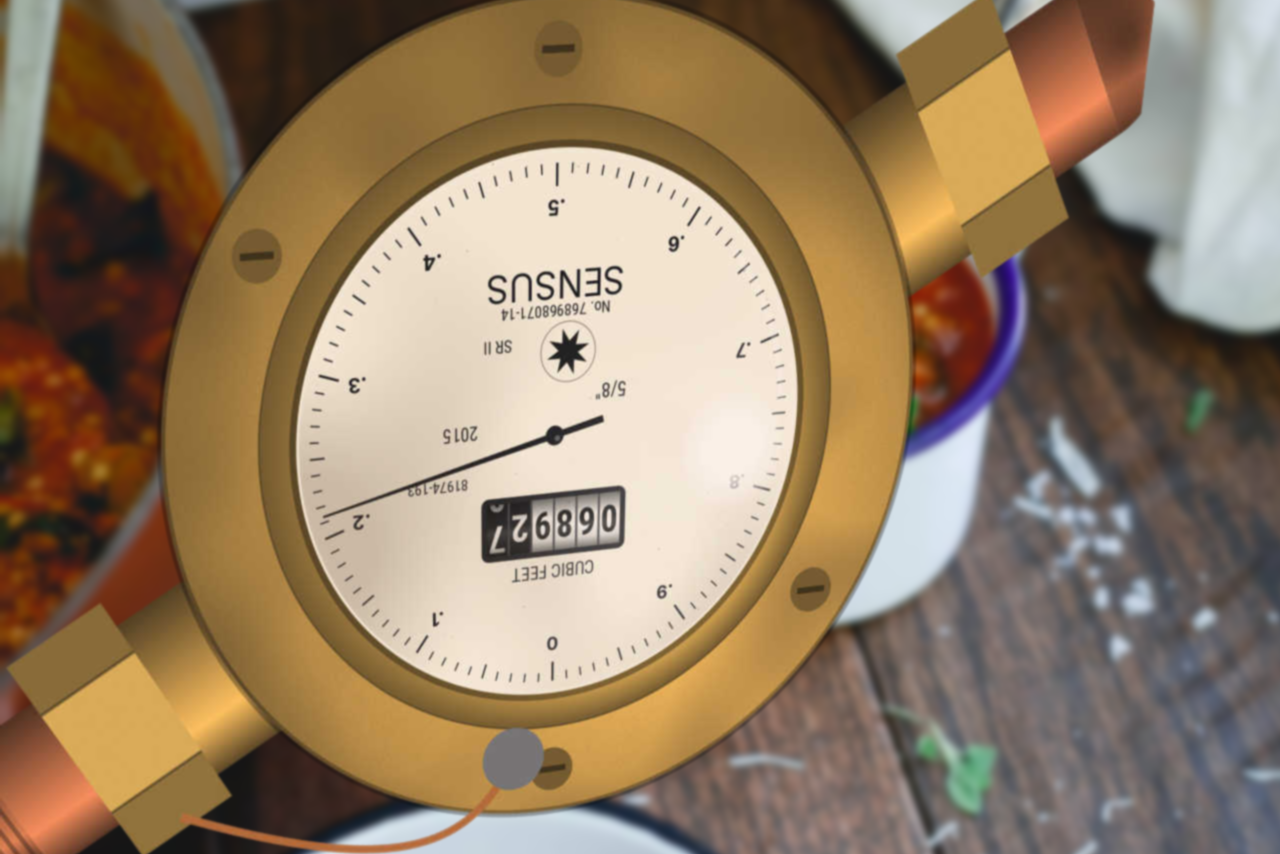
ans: 68927.21; ft³
